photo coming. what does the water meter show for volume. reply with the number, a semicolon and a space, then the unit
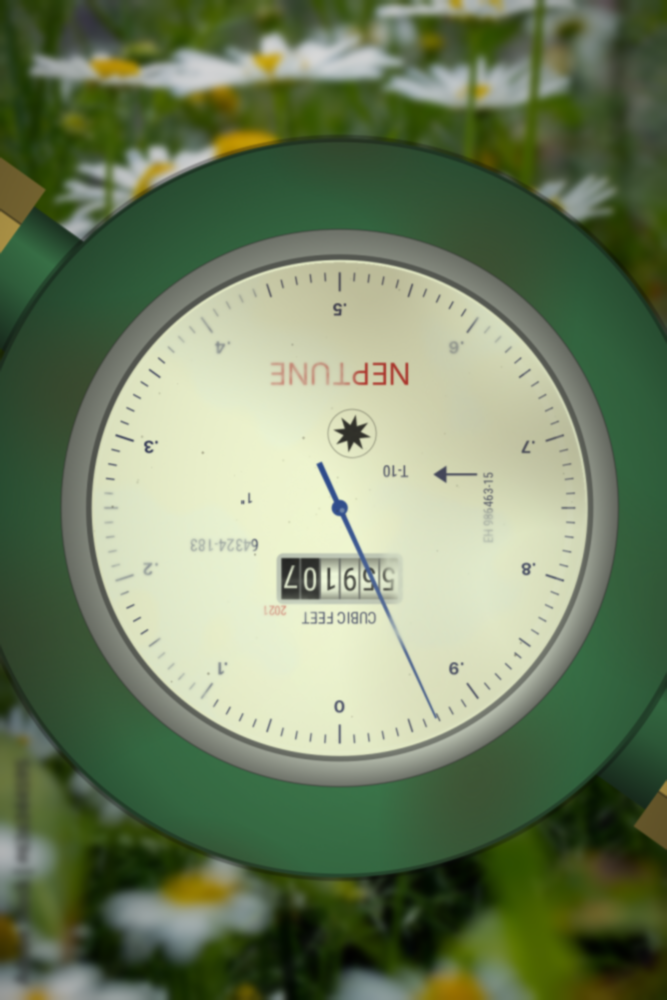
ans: 559106.93; ft³
